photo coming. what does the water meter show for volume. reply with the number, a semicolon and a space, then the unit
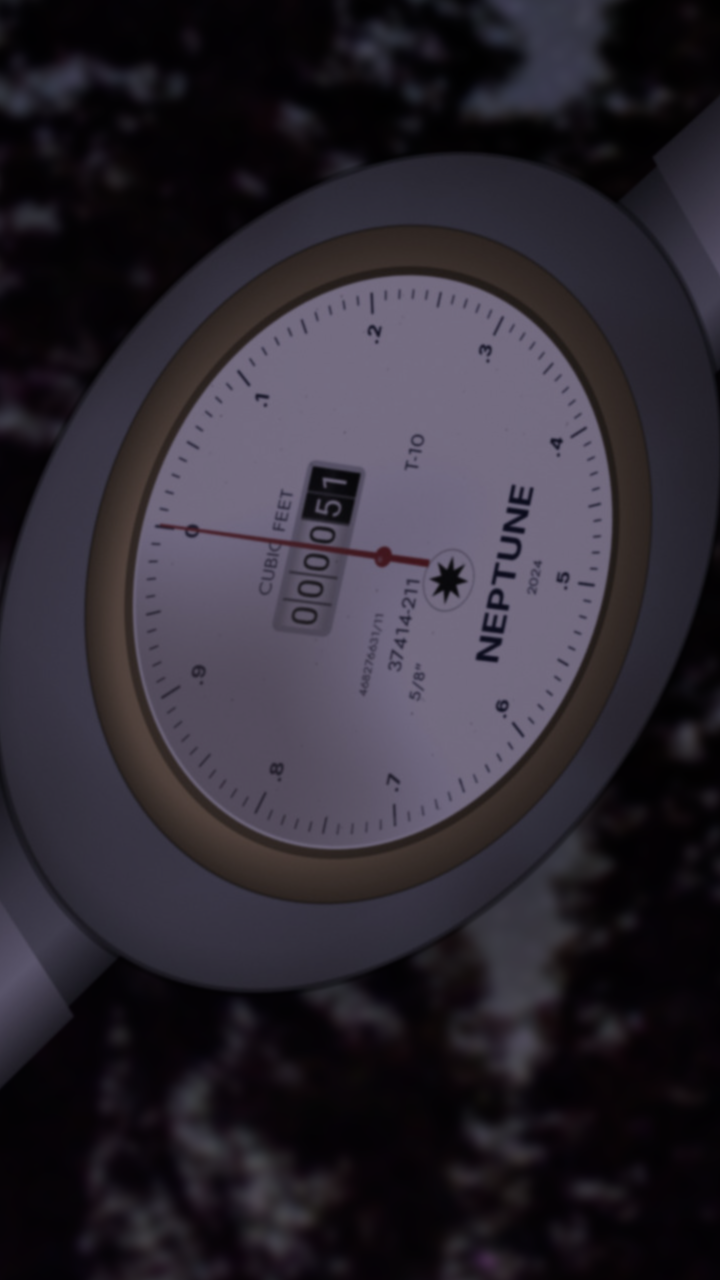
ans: 51.00; ft³
